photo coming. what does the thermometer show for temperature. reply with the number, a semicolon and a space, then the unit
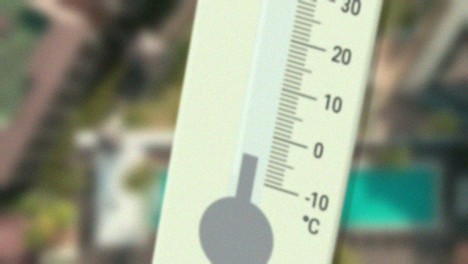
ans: -5; °C
